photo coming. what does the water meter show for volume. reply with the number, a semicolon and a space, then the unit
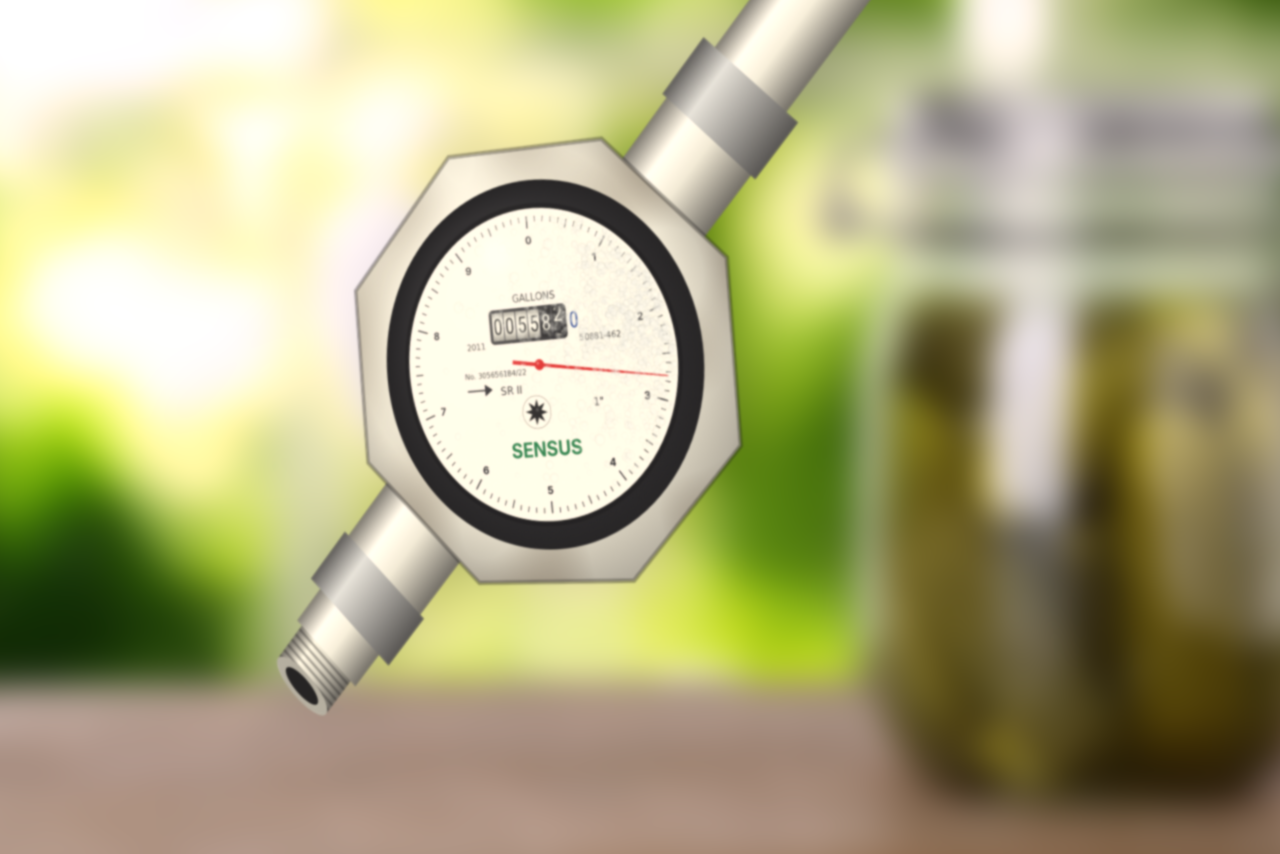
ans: 55822.7; gal
